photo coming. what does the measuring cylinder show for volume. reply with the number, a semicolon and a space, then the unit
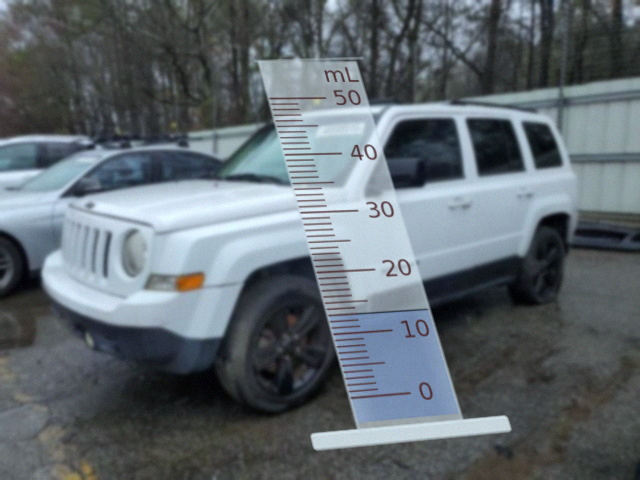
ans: 13; mL
